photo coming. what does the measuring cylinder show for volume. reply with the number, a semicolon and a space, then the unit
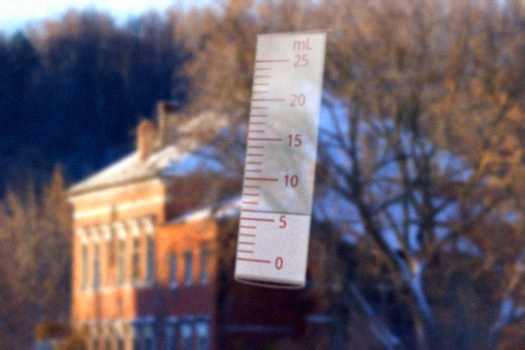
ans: 6; mL
